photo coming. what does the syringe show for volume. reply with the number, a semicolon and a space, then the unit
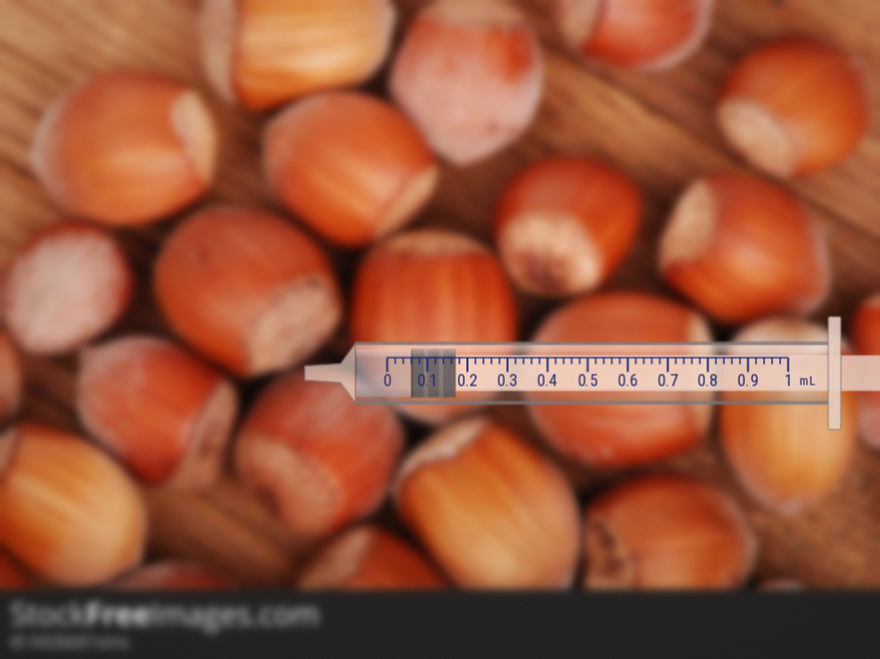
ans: 0.06; mL
